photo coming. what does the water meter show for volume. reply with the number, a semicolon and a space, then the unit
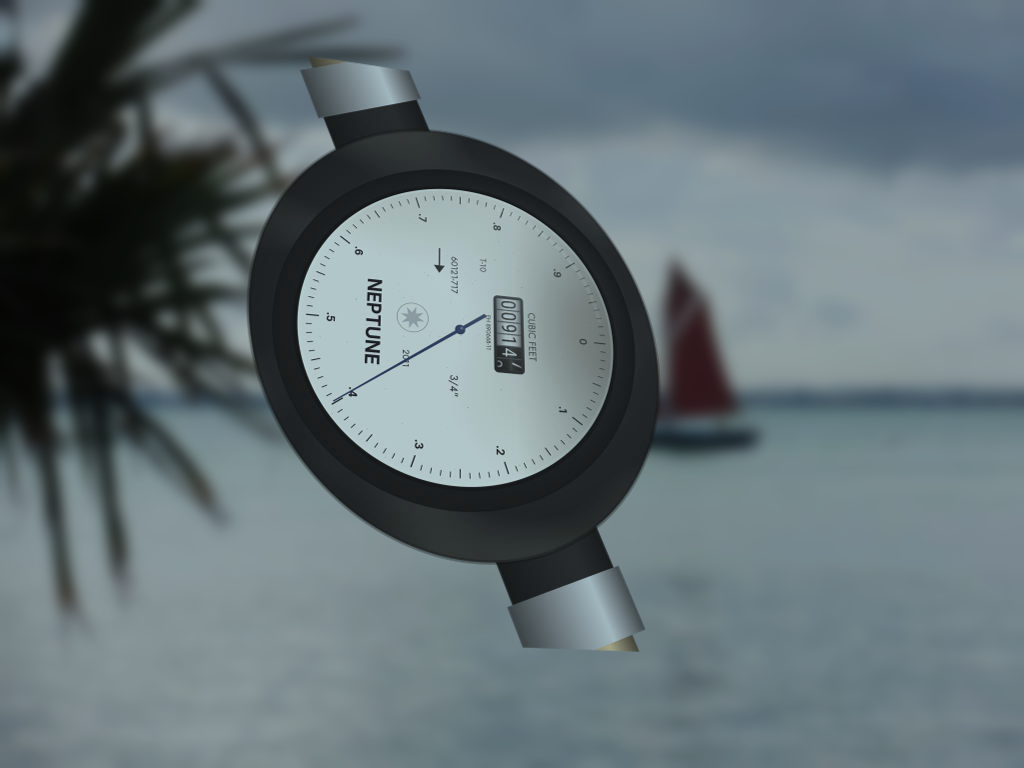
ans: 9147.40; ft³
